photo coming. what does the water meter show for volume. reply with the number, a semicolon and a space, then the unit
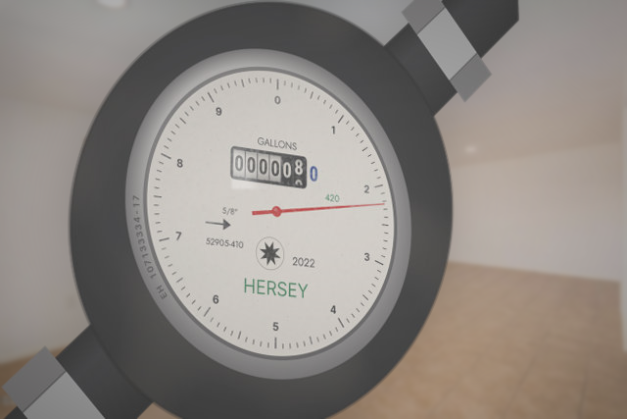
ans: 82.2; gal
